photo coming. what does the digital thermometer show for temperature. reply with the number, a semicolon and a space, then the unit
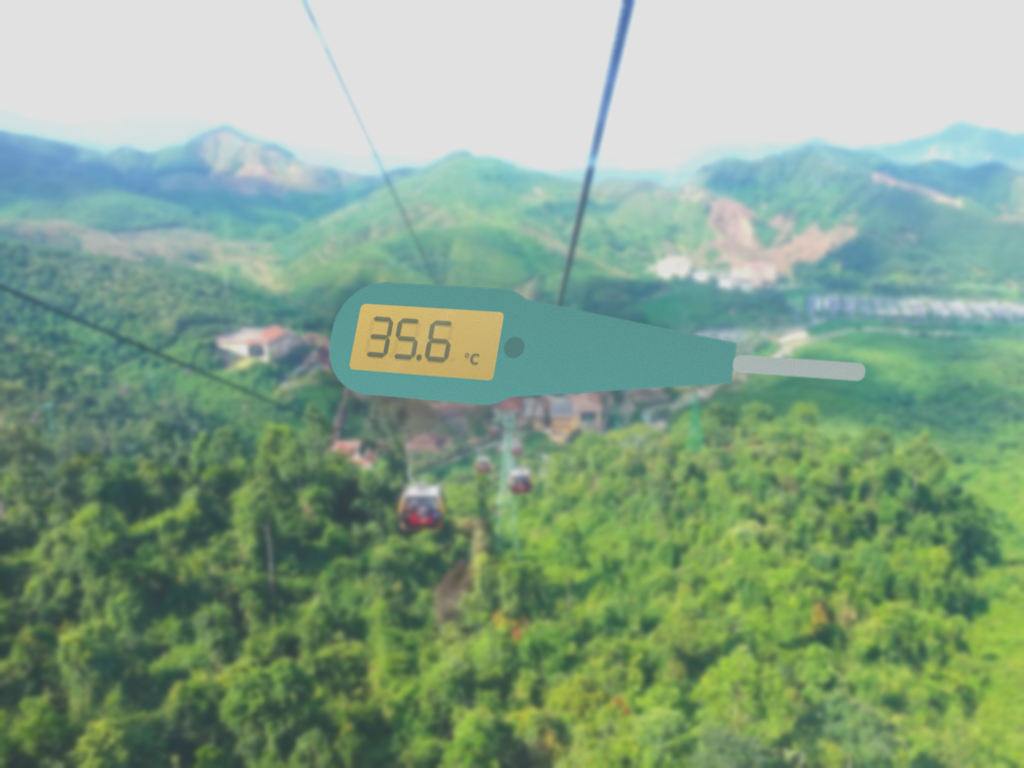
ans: 35.6; °C
